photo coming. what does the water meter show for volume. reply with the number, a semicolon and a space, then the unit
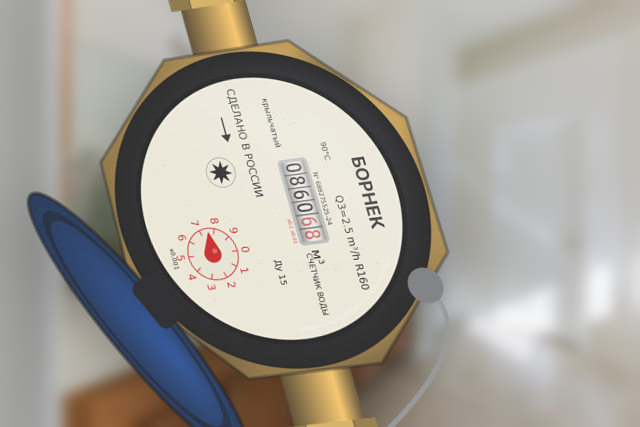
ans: 860.687; m³
